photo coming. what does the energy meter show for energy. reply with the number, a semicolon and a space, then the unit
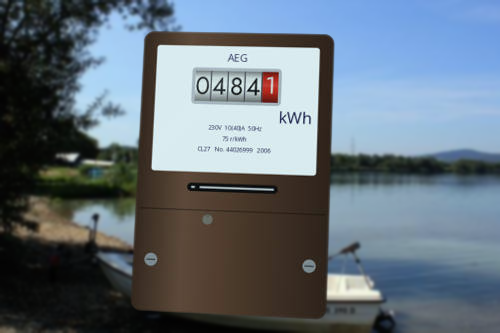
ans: 484.1; kWh
